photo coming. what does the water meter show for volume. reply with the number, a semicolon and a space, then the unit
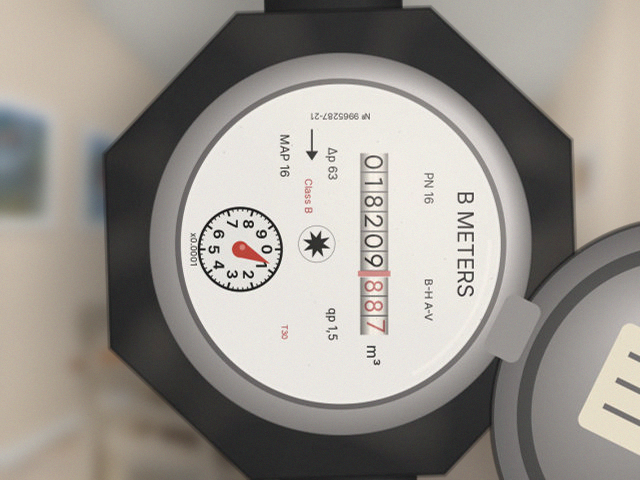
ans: 18209.8870; m³
